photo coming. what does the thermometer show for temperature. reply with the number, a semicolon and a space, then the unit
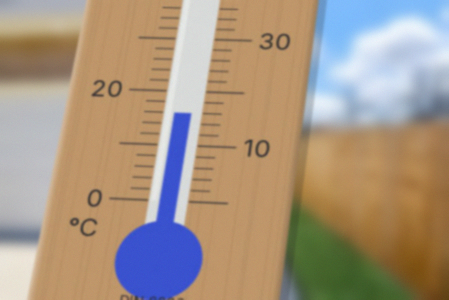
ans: 16; °C
